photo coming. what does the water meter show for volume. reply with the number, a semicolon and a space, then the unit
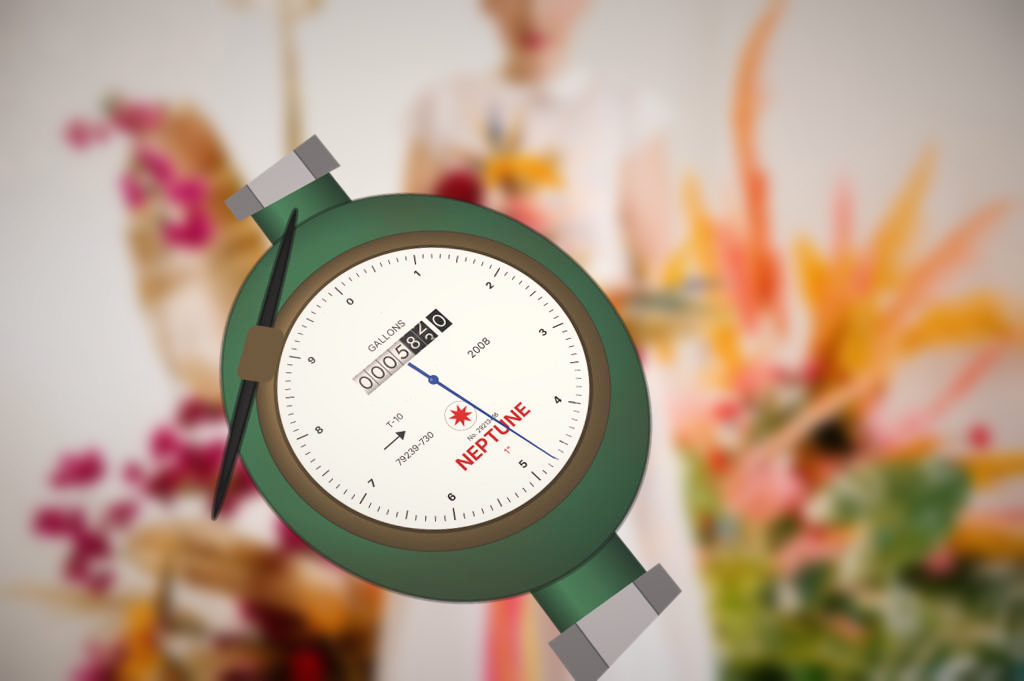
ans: 5824.7; gal
